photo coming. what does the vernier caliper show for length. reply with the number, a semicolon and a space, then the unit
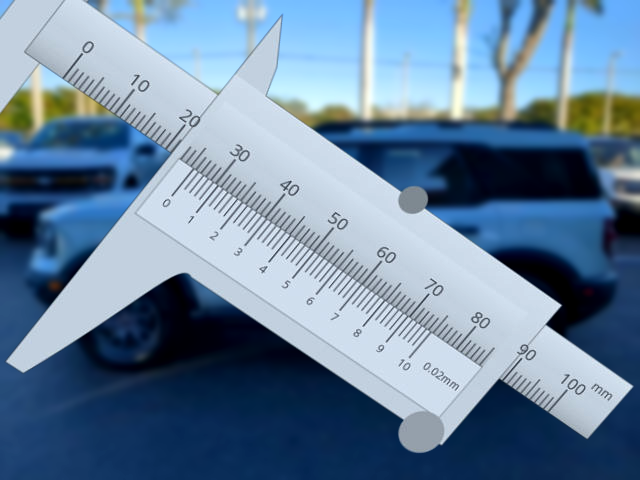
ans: 25.6; mm
